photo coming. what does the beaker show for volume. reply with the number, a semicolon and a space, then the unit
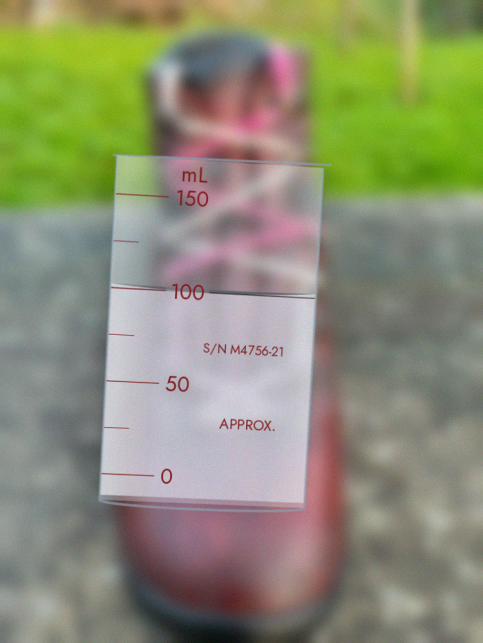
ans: 100; mL
